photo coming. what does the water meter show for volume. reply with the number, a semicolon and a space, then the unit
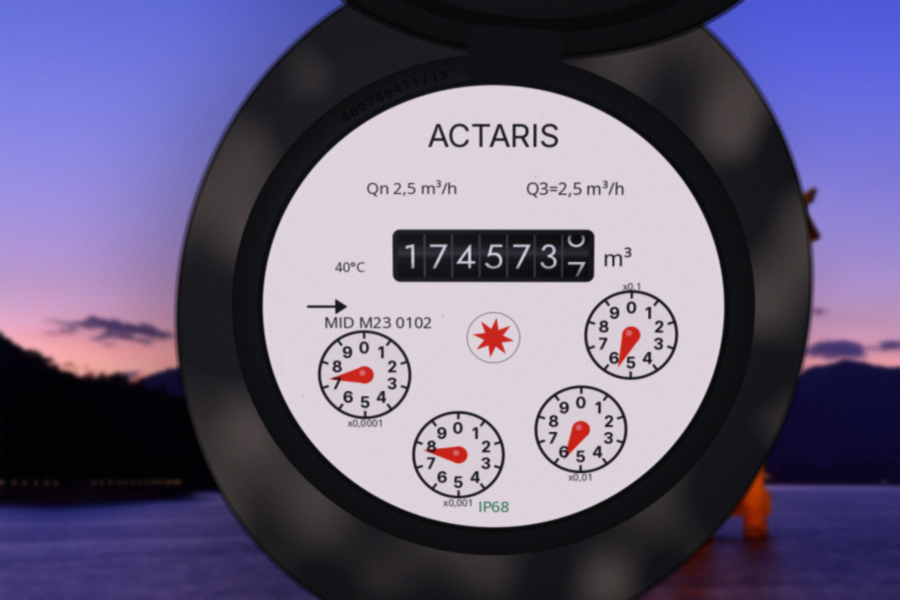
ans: 1745736.5577; m³
